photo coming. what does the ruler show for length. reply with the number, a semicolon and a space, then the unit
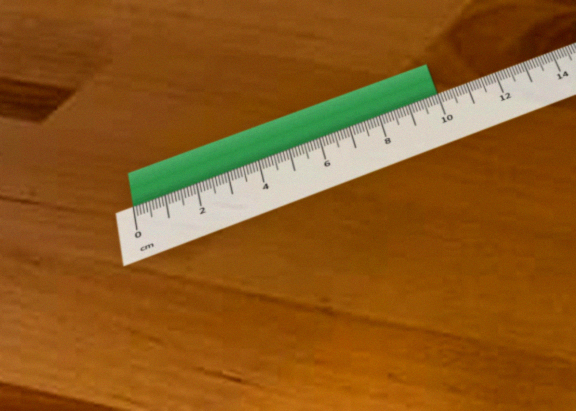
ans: 10; cm
